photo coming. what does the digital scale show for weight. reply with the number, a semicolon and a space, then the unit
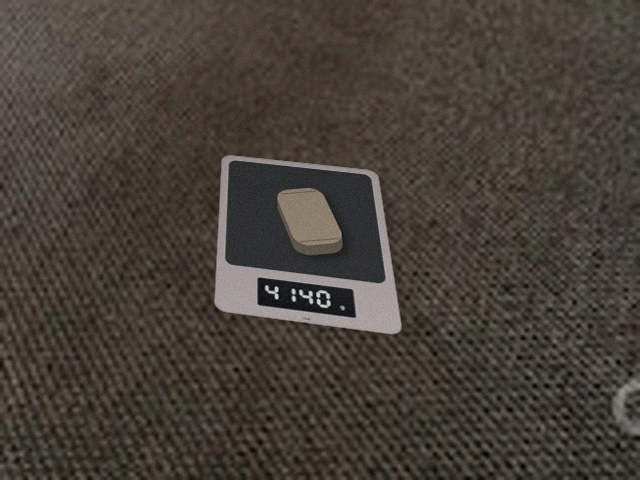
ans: 4140; g
